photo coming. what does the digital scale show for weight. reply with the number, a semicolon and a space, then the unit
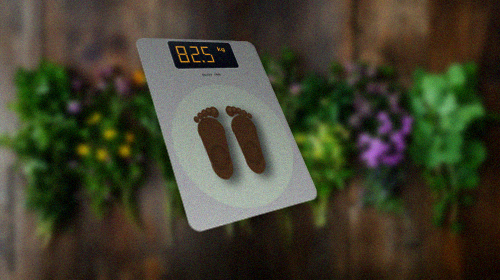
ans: 82.5; kg
